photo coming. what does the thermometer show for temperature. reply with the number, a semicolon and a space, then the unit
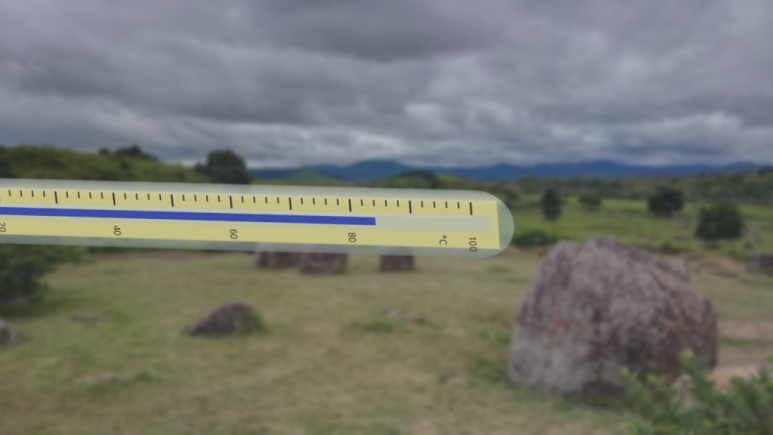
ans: 84; °C
